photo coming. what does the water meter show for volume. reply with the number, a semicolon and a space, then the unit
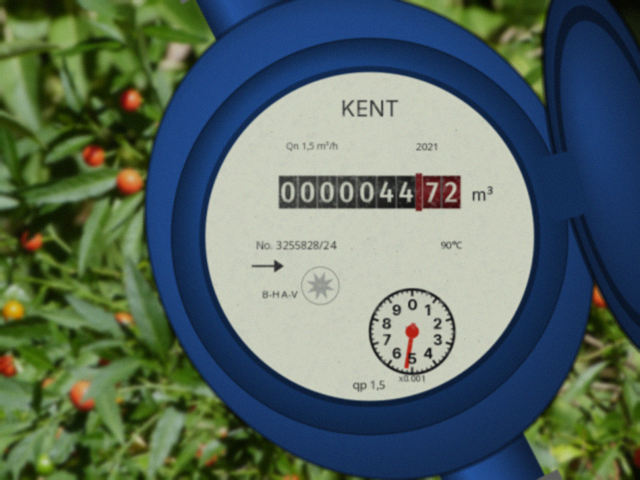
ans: 44.725; m³
